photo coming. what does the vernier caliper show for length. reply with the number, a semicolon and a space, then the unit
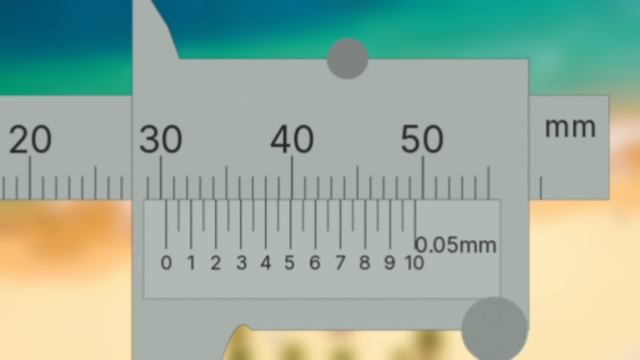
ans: 30.4; mm
